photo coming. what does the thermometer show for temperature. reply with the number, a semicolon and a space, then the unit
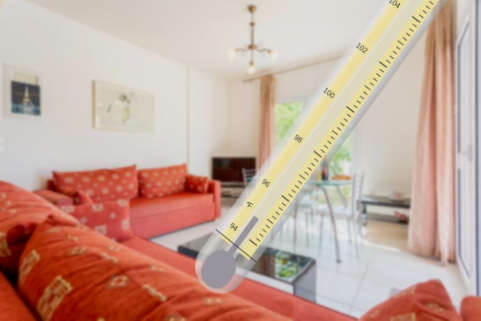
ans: 94.8; °F
